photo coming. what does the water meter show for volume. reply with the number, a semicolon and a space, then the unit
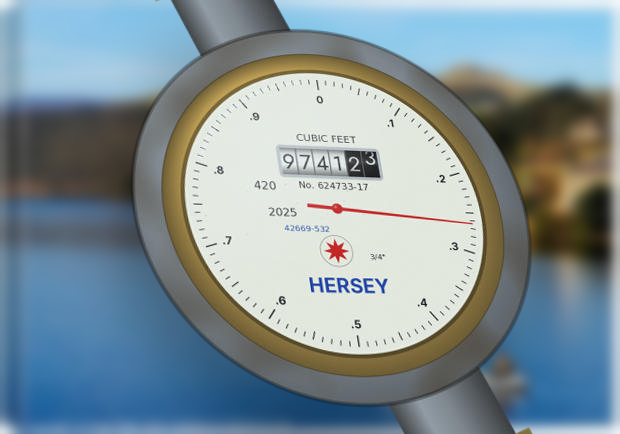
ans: 974123.26; ft³
